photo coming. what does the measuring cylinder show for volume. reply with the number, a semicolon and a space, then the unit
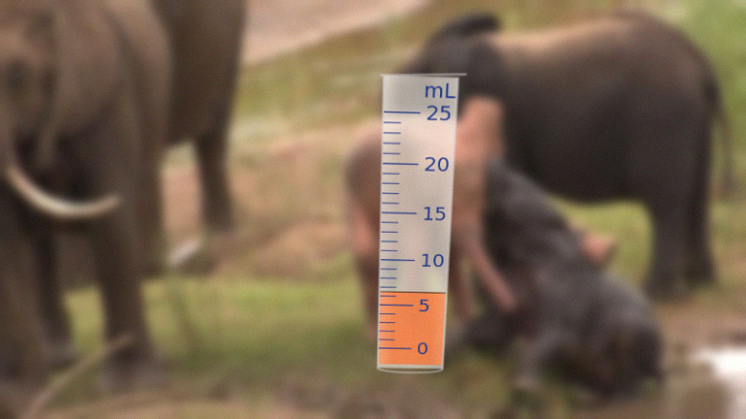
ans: 6.5; mL
